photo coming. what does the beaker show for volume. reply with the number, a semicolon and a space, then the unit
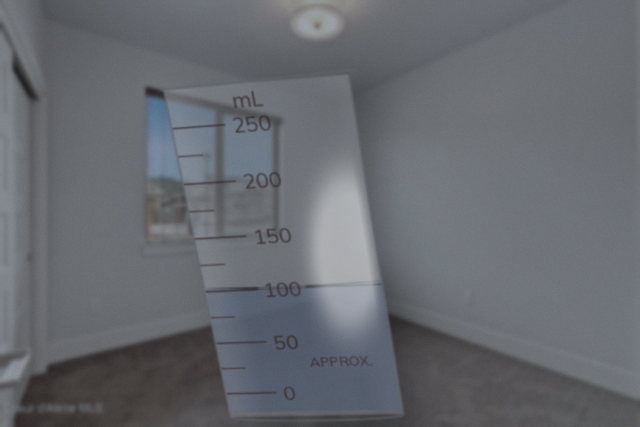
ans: 100; mL
